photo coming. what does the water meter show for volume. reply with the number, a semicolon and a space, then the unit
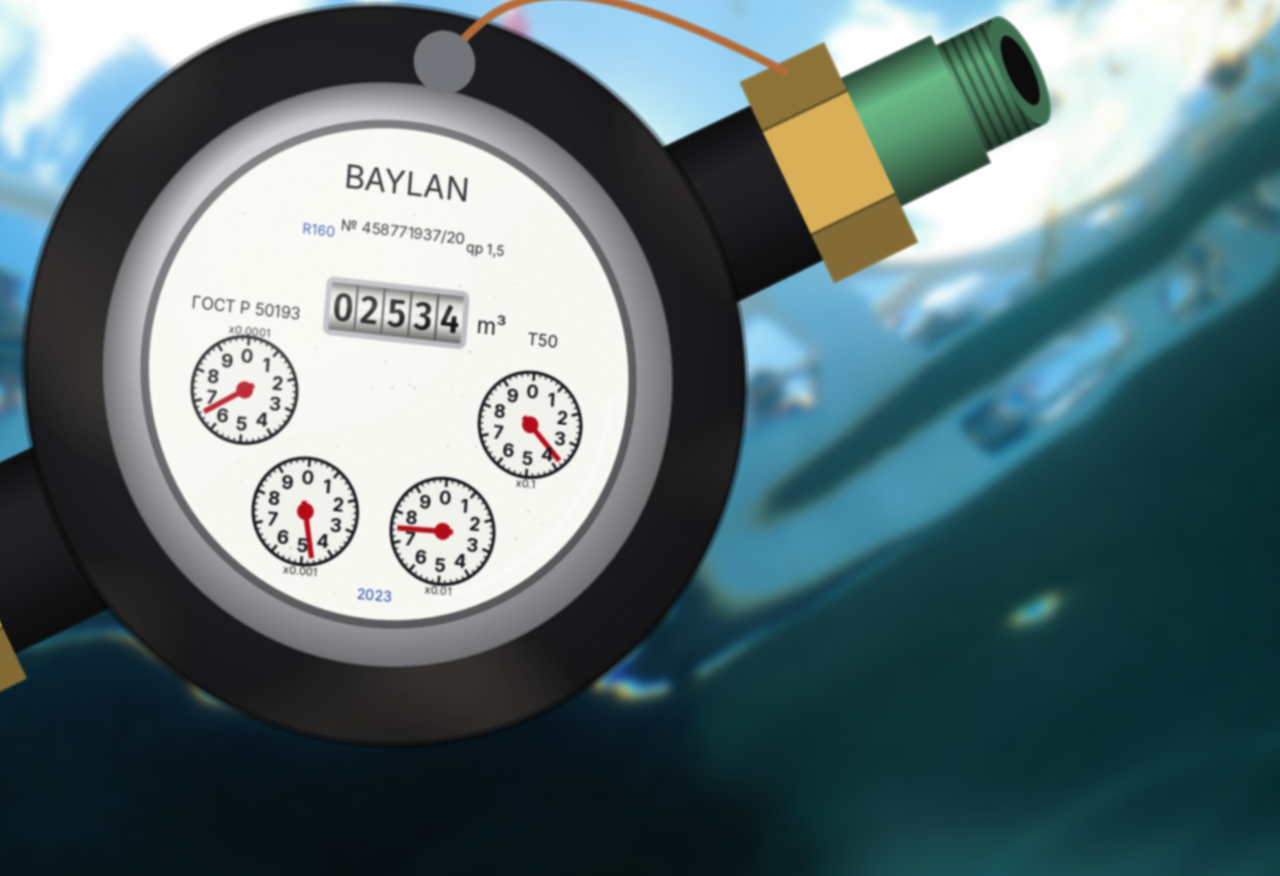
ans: 2534.3746; m³
